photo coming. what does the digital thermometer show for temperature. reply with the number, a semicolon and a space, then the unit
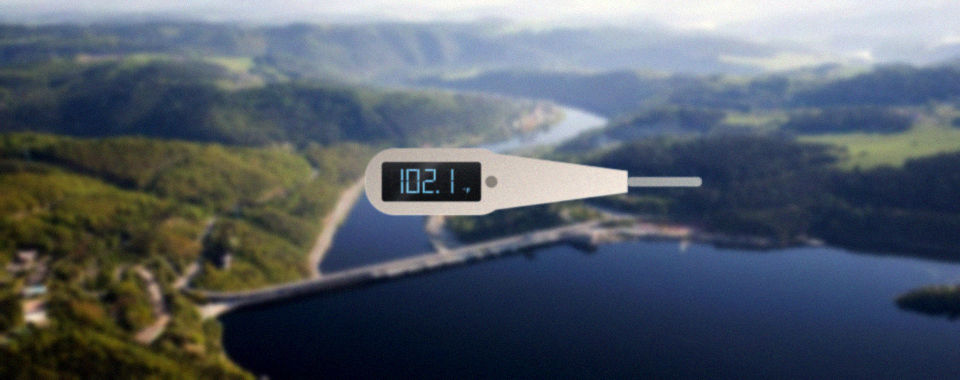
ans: 102.1; °F
